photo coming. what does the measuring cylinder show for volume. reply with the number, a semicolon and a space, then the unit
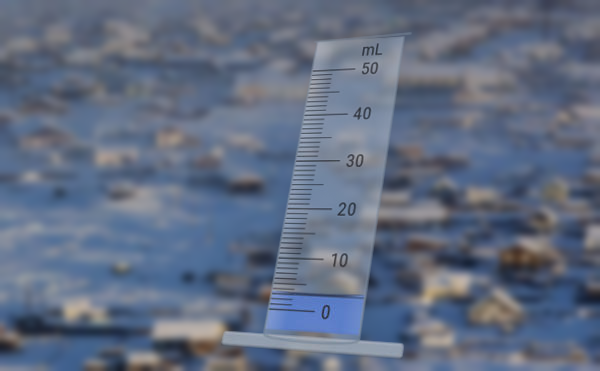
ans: 3; mL
